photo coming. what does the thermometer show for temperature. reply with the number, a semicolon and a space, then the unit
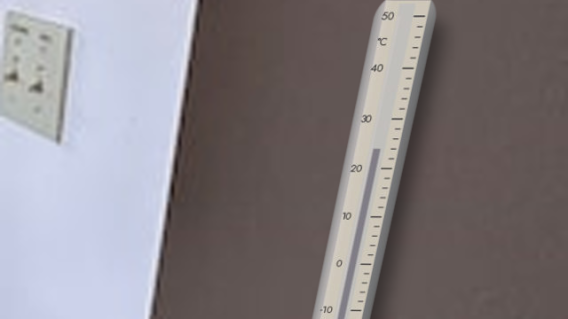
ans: 24; °C
